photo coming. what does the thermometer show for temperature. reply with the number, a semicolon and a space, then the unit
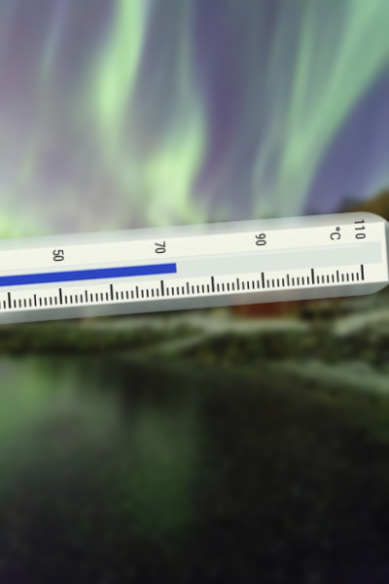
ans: 73; °C
